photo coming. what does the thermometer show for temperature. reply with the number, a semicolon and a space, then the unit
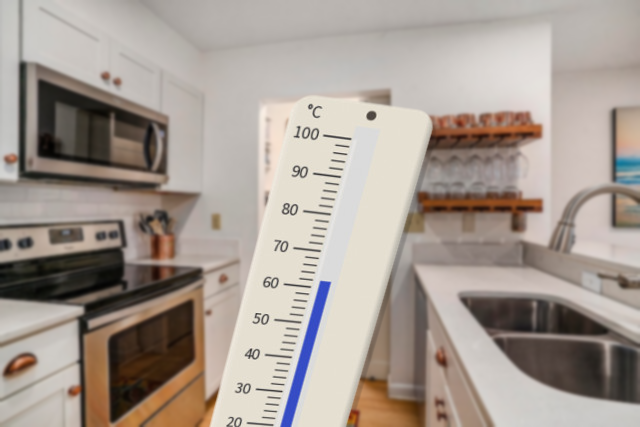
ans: 62; °C
